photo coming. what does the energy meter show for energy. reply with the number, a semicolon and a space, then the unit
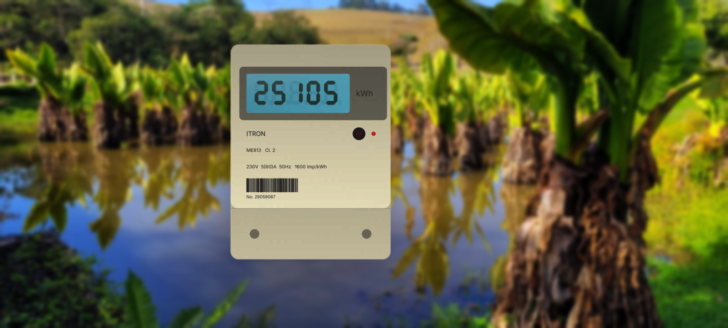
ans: 25105; kWh
